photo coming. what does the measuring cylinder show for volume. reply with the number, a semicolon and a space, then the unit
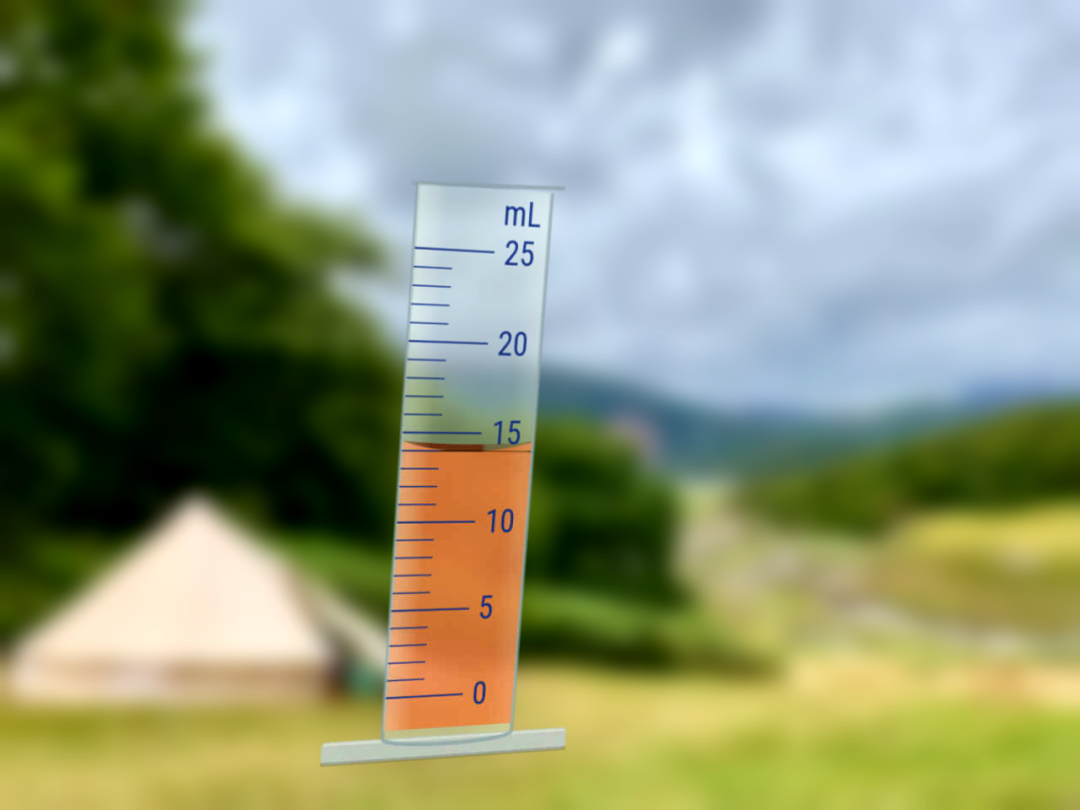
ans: 14; mL
